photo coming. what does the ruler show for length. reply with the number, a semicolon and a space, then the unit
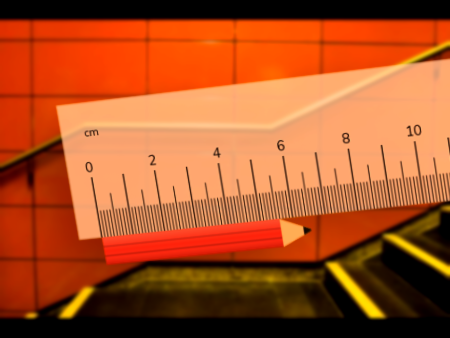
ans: 6.5; cm
